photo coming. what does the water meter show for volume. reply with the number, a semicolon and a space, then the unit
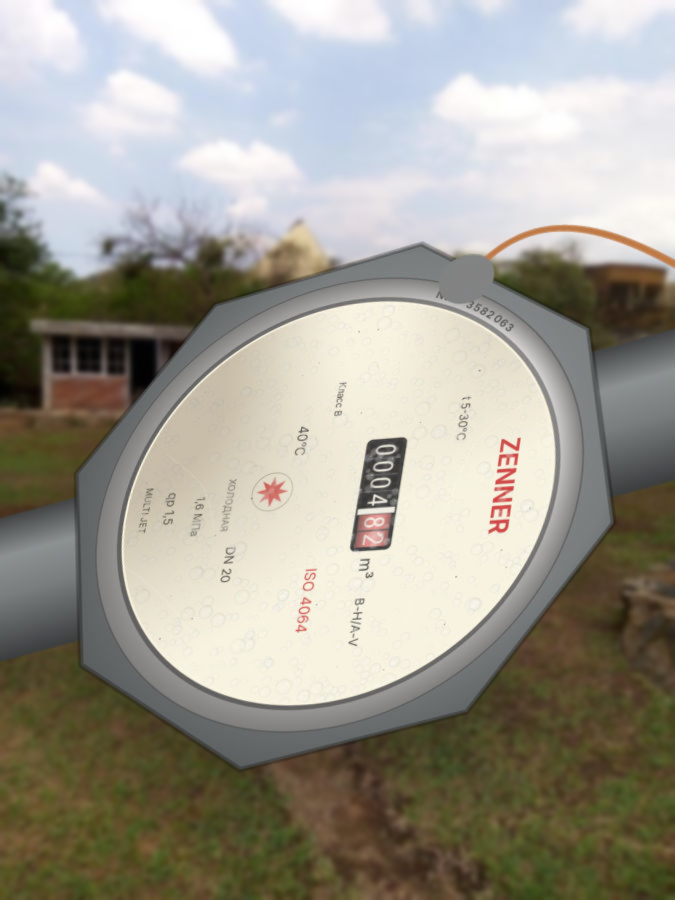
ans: 4.82; m³
